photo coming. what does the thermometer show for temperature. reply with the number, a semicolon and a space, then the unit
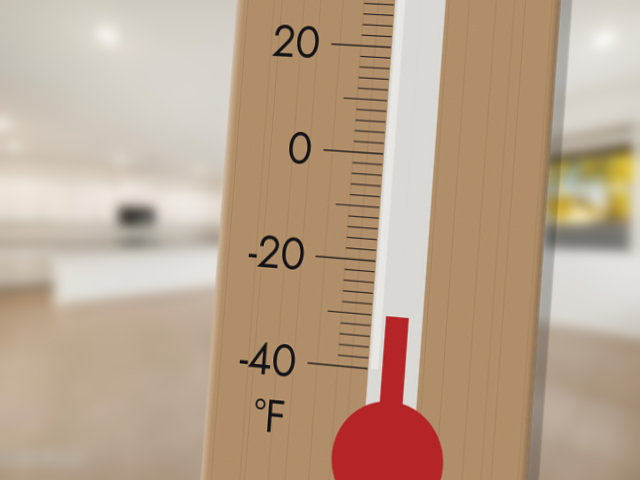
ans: -30; °F
